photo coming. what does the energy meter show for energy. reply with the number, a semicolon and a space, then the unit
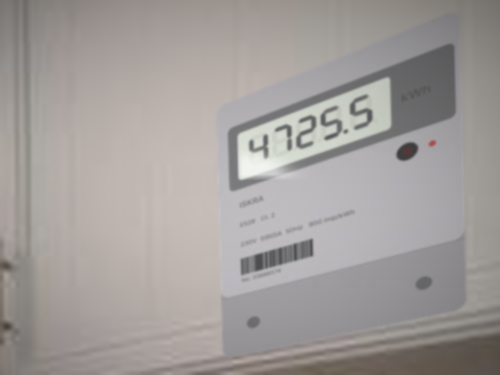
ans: 4725.5; kWh
